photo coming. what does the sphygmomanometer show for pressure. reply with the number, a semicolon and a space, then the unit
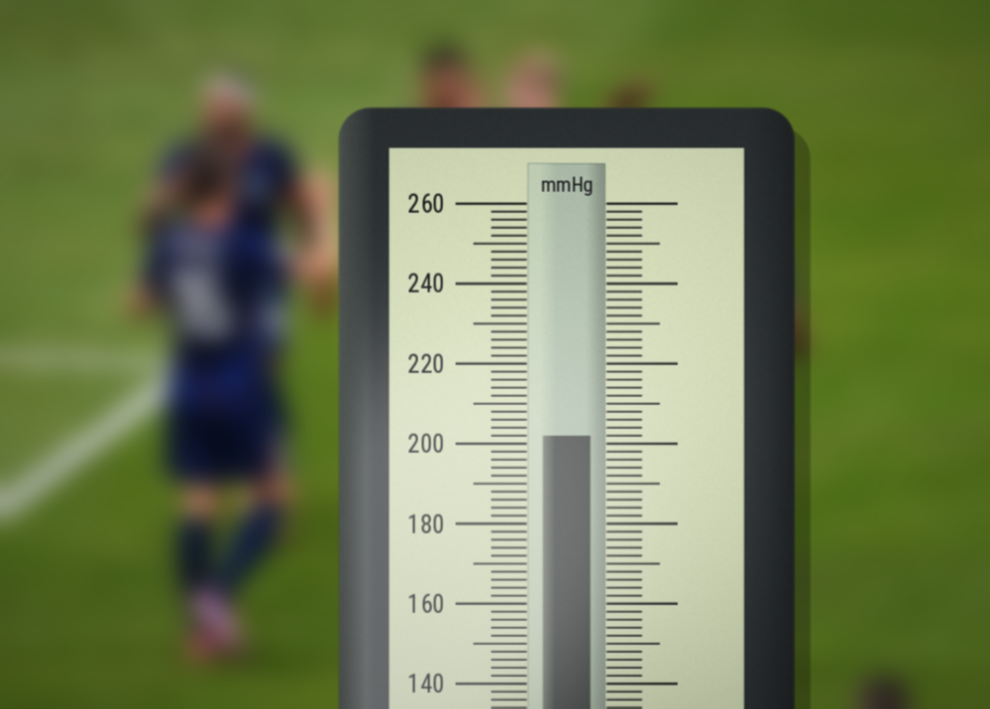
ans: 202; mmHg
